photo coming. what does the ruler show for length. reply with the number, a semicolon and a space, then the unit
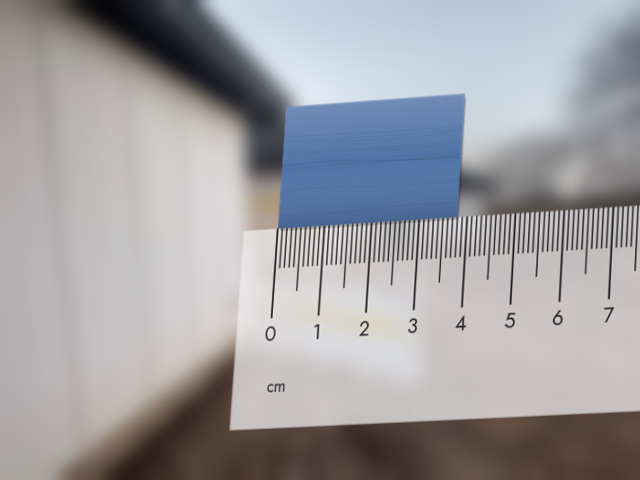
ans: 3.8; cm
